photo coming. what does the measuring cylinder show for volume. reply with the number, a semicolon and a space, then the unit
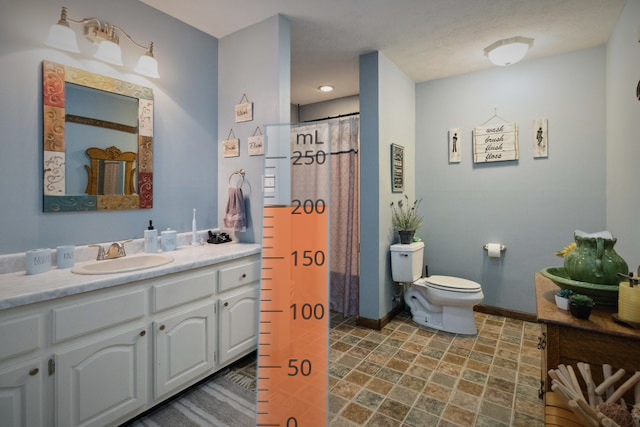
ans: 200; mL
